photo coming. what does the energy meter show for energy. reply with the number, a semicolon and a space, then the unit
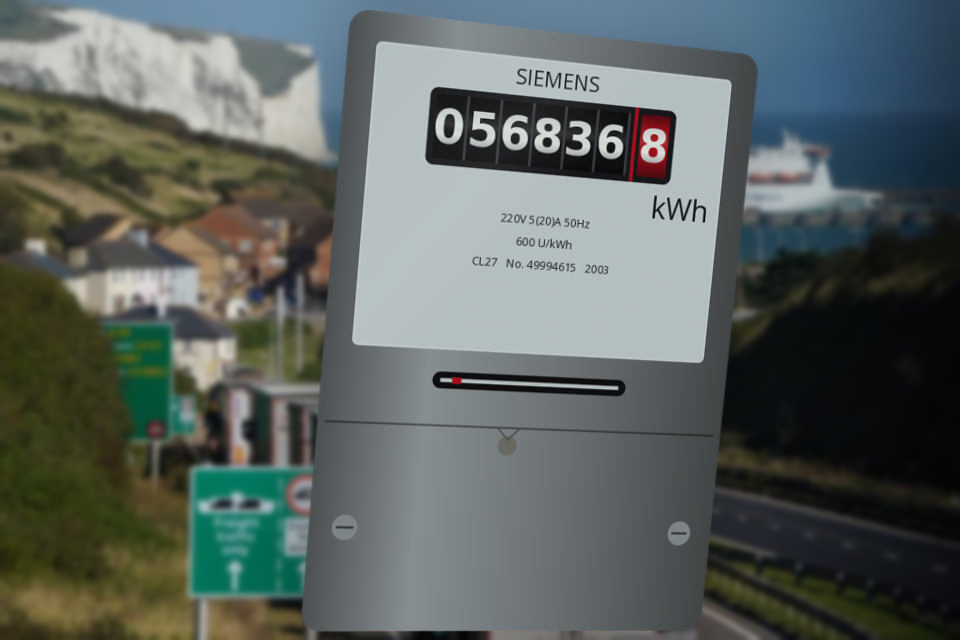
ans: 56836.8; kWh
